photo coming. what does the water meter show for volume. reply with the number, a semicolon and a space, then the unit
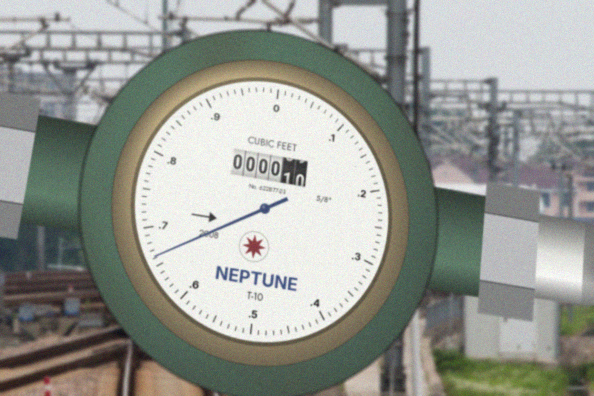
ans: 9.66; ft³
